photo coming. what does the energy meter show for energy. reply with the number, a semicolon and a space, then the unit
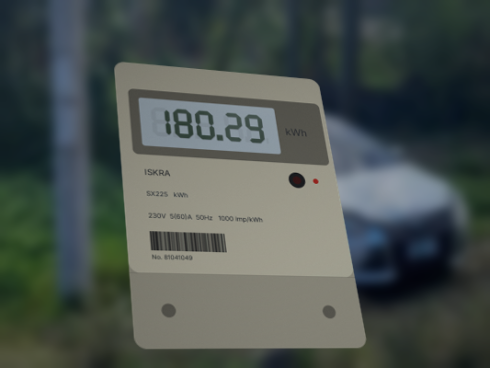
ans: 180.29; kWh
